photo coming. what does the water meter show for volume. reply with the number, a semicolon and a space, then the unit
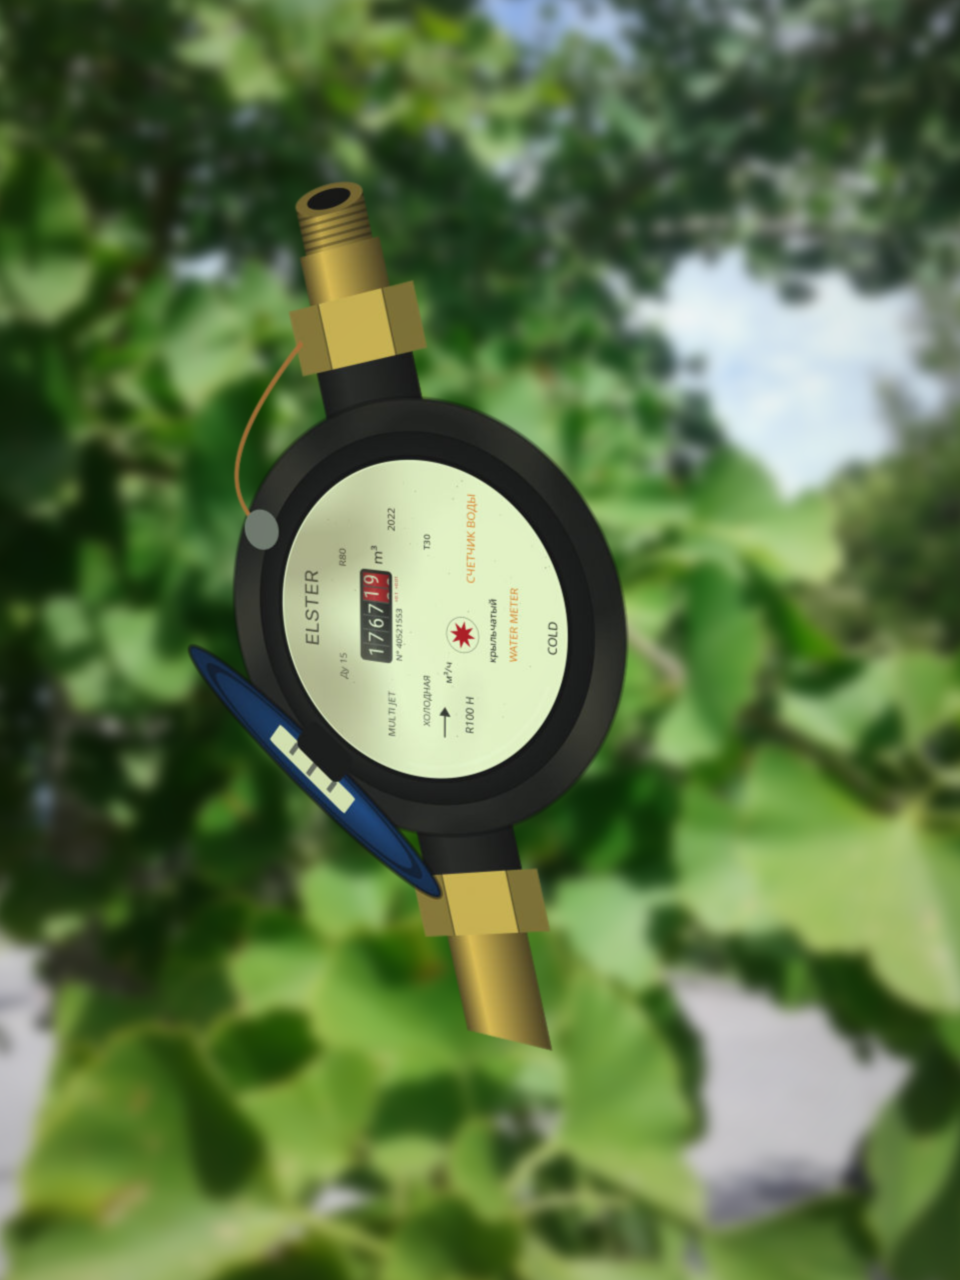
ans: 1767.19; m³
